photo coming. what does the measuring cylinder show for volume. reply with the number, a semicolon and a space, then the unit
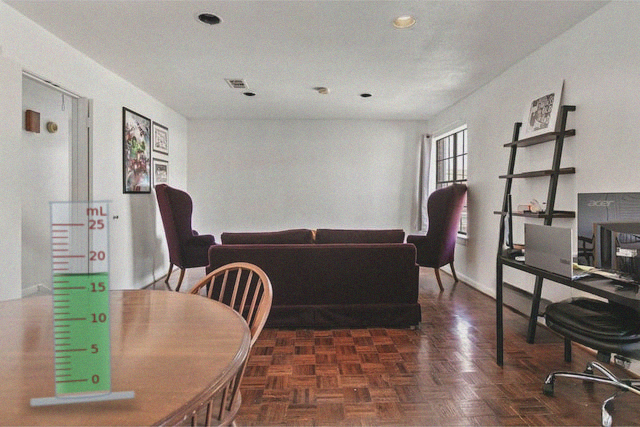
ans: 17; mL
